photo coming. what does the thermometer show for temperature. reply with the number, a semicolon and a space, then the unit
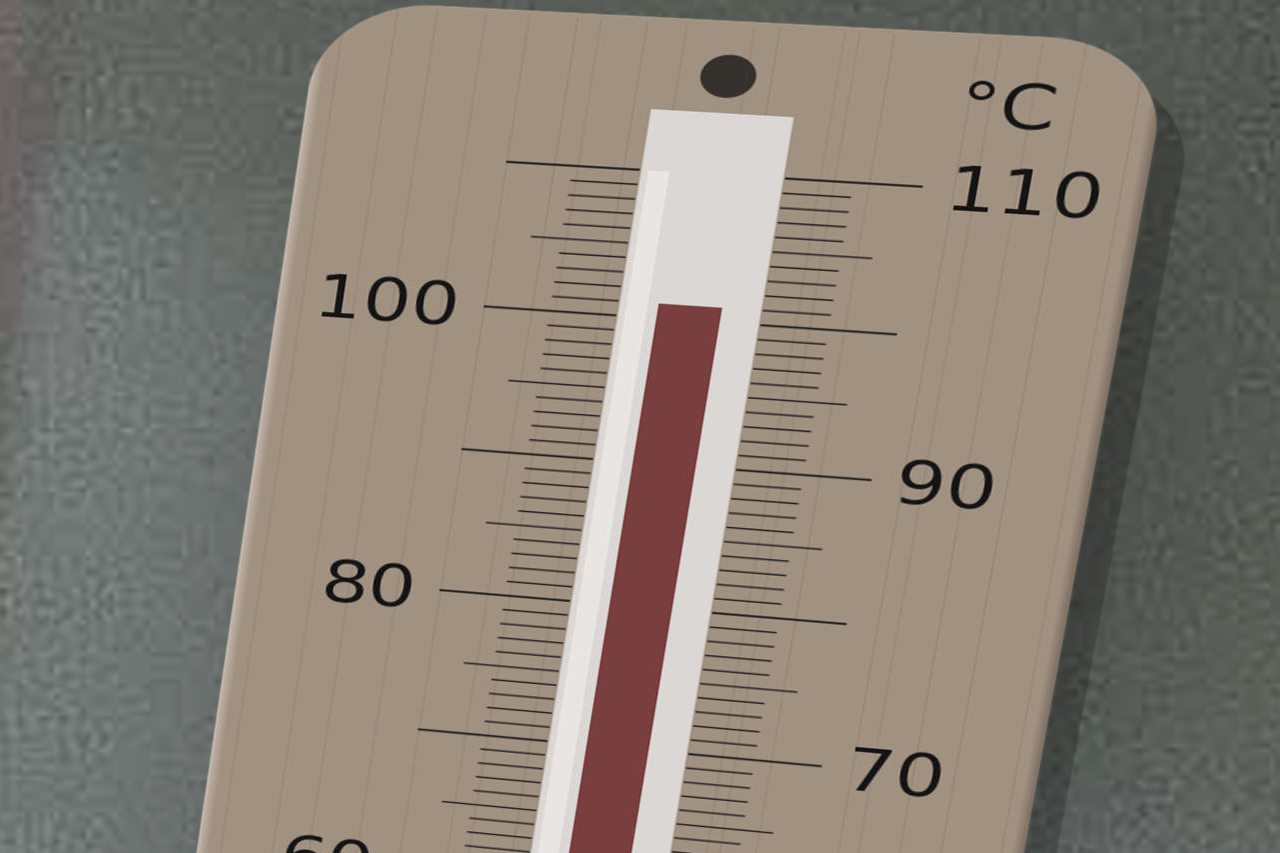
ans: 101; °C
